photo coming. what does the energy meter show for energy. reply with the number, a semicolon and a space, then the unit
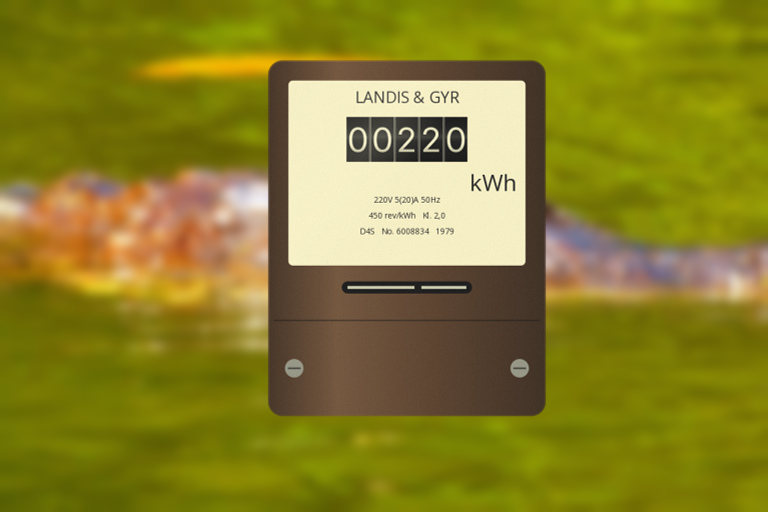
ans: 220; kWh
